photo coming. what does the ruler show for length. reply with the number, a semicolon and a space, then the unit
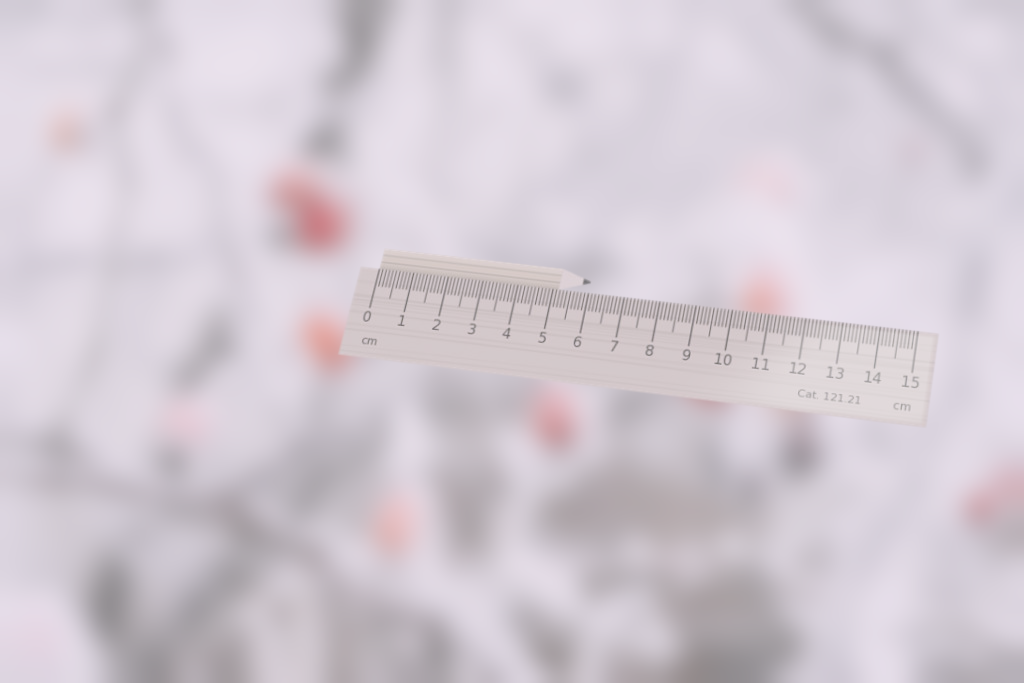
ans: 6; cm
